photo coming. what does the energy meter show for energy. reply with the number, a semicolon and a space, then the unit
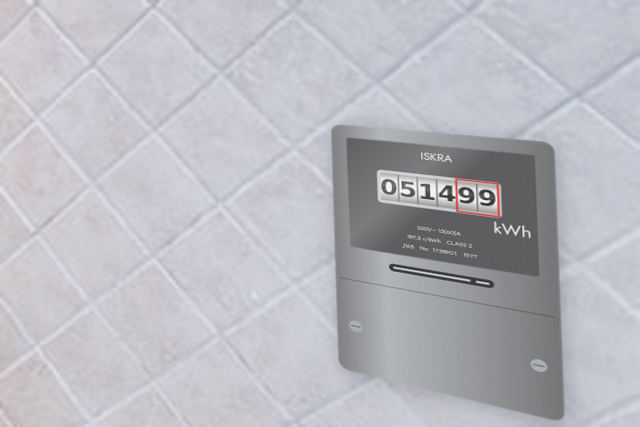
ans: 514.99; kWh
